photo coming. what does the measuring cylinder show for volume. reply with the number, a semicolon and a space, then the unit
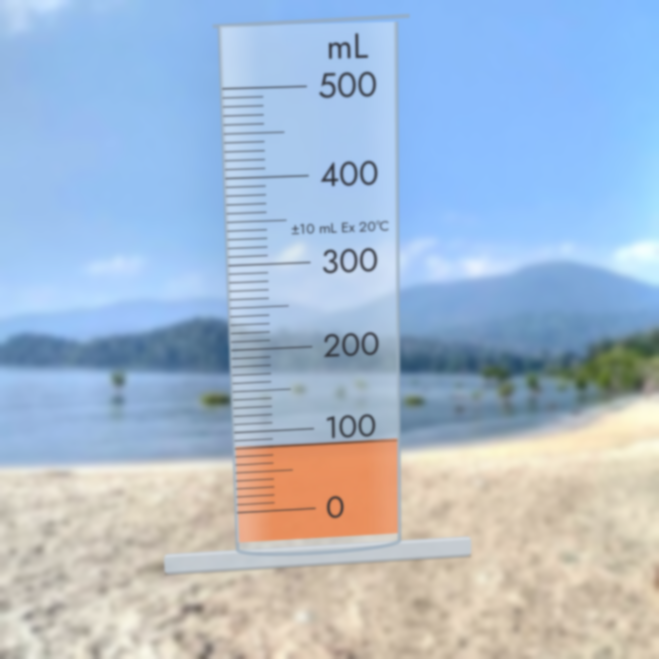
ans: 80; mL
